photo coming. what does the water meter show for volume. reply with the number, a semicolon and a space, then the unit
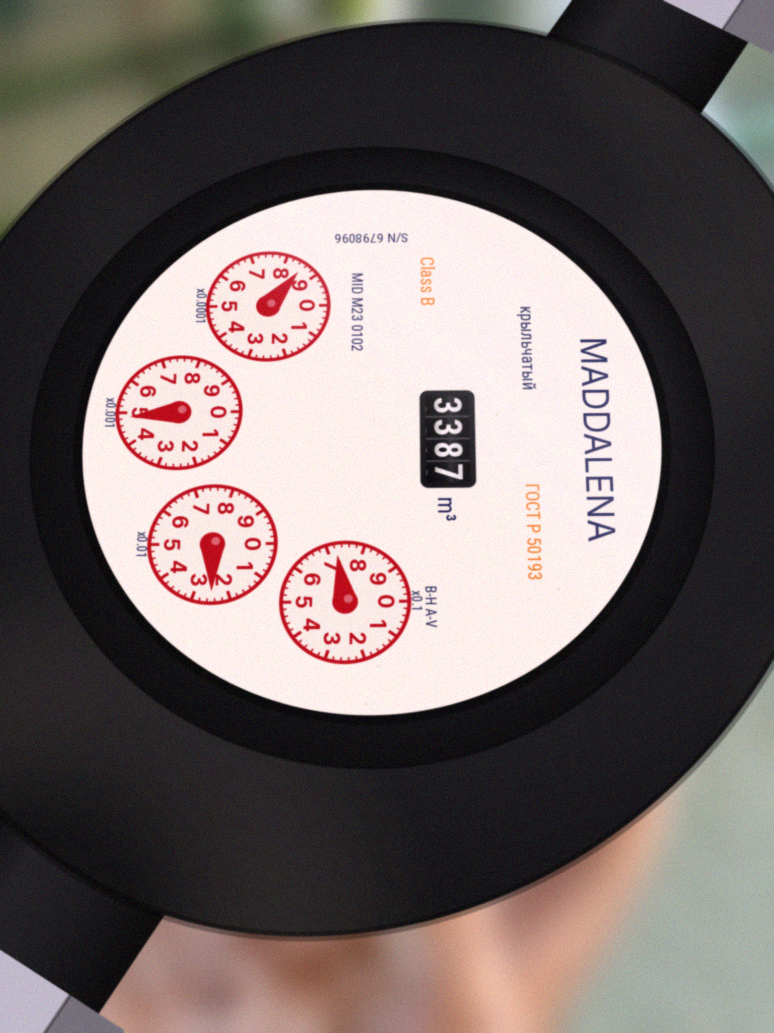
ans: 3387.7248; m³
